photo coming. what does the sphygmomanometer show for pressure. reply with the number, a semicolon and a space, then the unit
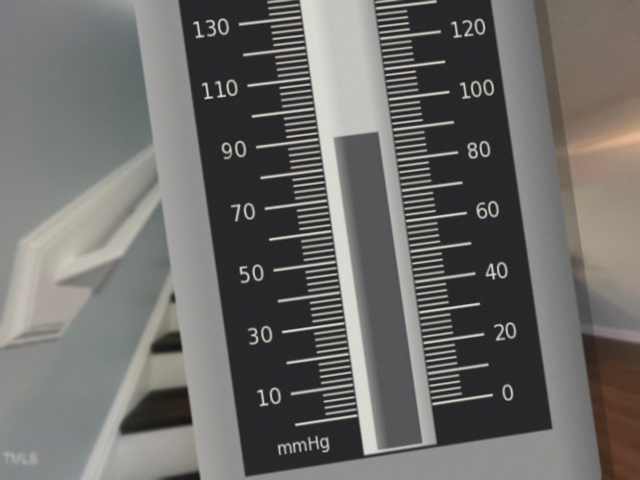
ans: 90; mmHg
